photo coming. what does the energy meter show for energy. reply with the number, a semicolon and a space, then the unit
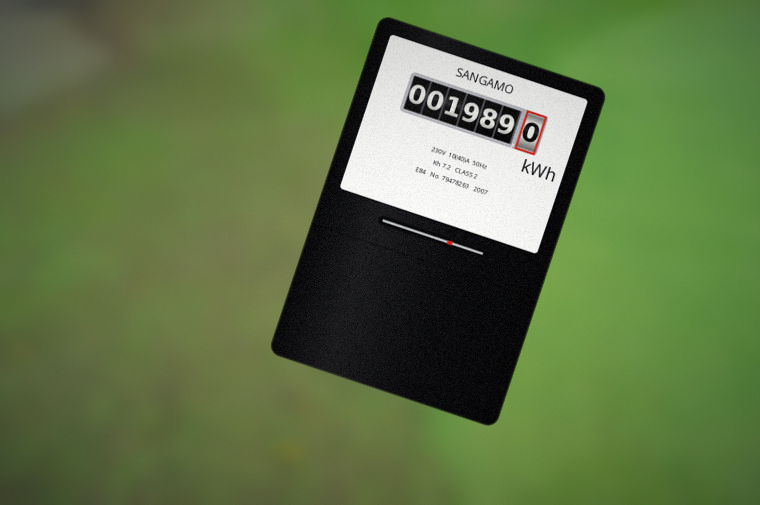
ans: 1989.0; kWh
